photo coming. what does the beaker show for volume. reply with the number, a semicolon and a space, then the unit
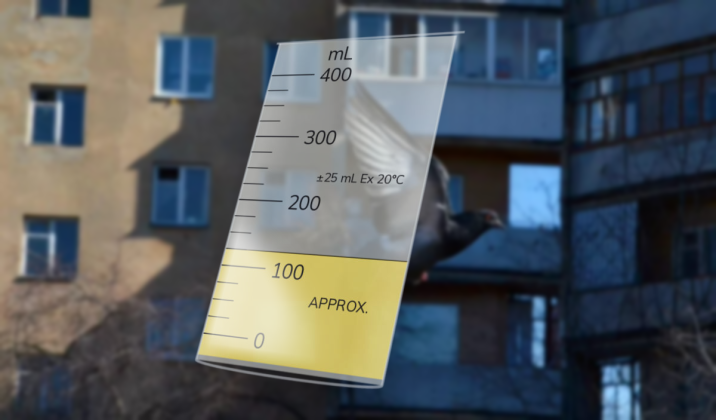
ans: 125; mL
